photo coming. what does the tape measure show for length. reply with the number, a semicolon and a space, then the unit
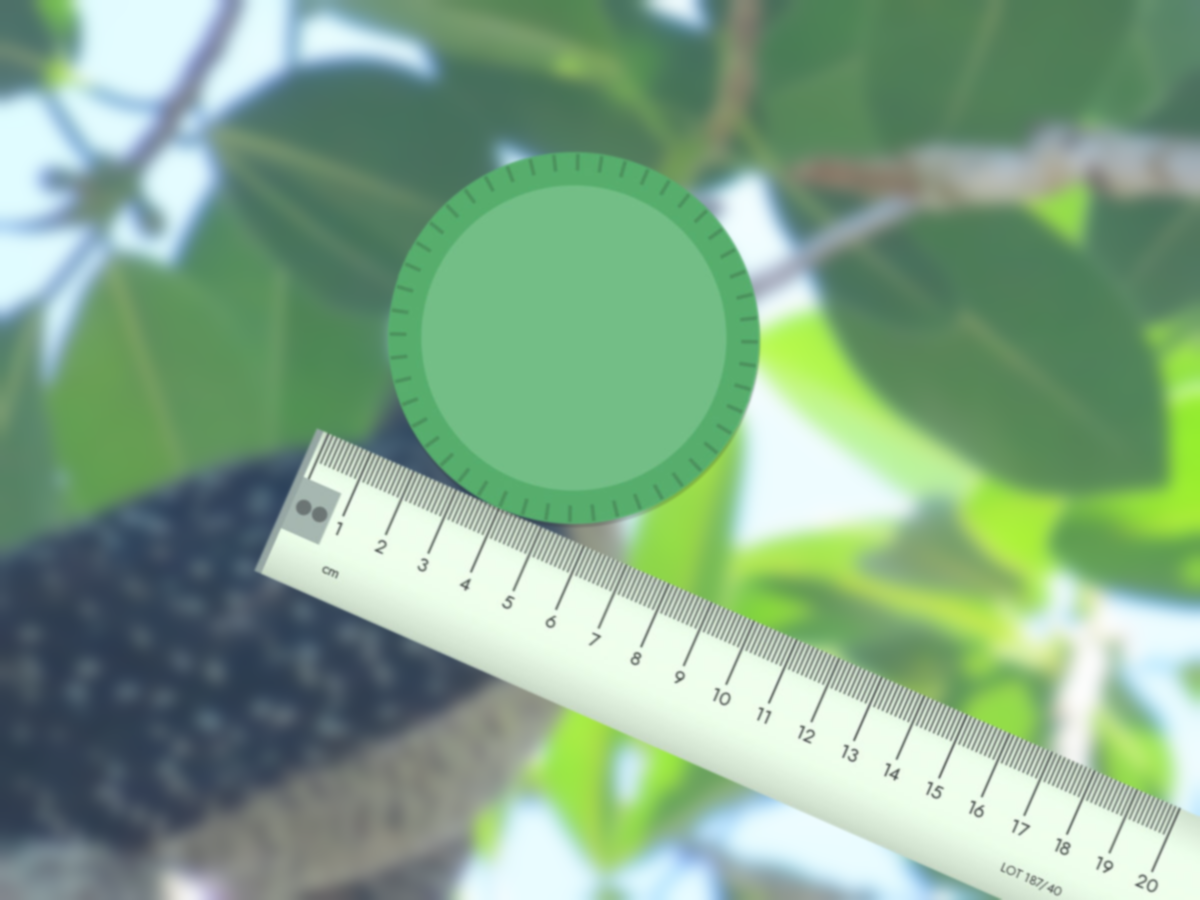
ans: 8; cm
